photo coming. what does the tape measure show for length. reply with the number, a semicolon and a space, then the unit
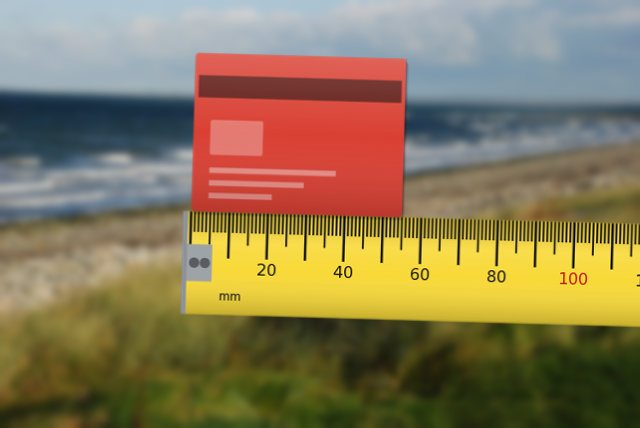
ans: 55; mm
